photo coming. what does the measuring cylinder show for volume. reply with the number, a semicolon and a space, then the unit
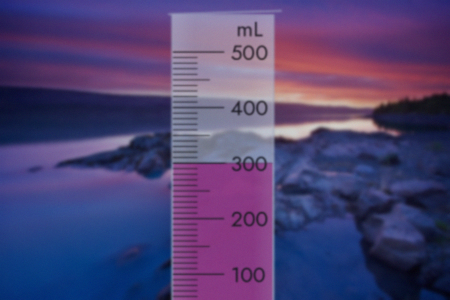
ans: 300; mL
